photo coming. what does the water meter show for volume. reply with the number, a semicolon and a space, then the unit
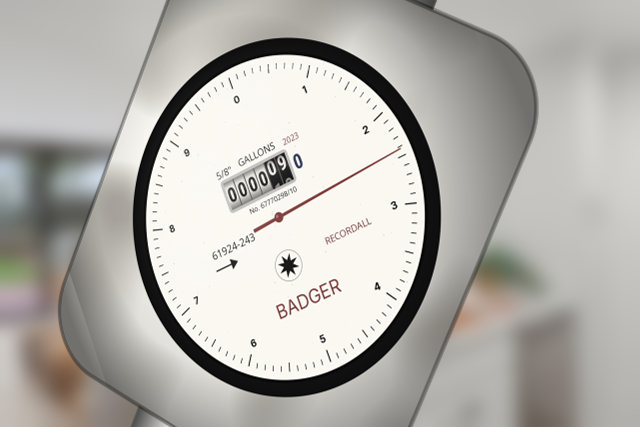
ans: 92.4; gal
